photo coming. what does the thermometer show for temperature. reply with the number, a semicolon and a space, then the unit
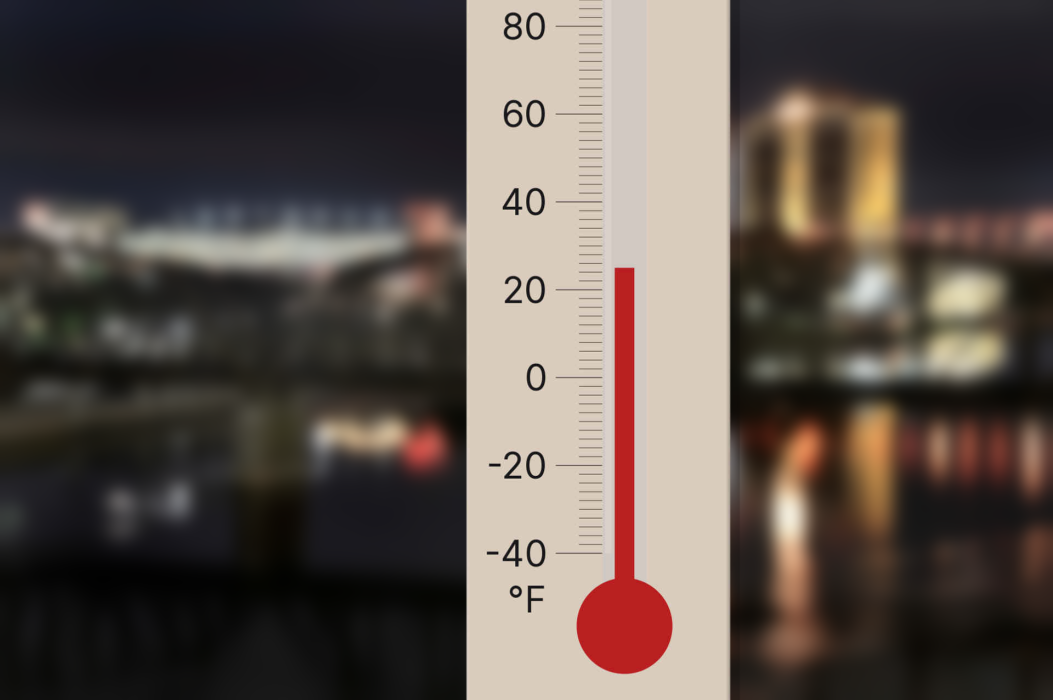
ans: 25; °F
